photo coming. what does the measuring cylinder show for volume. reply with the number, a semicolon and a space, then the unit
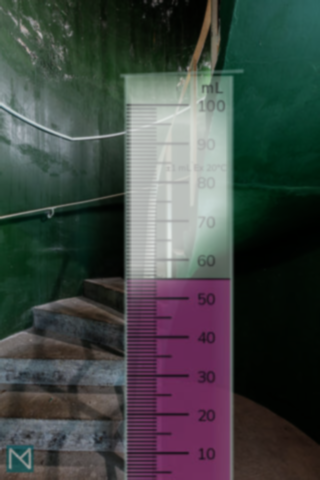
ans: 55; mL
